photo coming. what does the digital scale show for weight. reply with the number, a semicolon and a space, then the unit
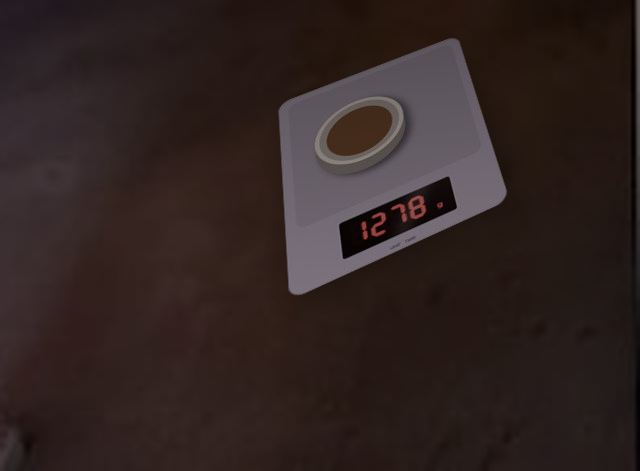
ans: 1278; g
